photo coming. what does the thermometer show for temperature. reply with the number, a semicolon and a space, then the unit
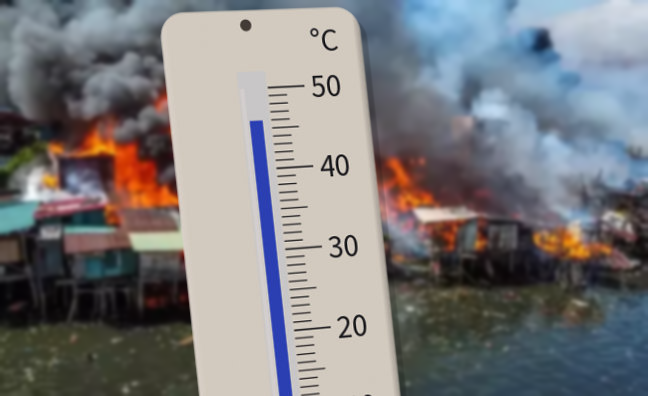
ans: 46; °C
